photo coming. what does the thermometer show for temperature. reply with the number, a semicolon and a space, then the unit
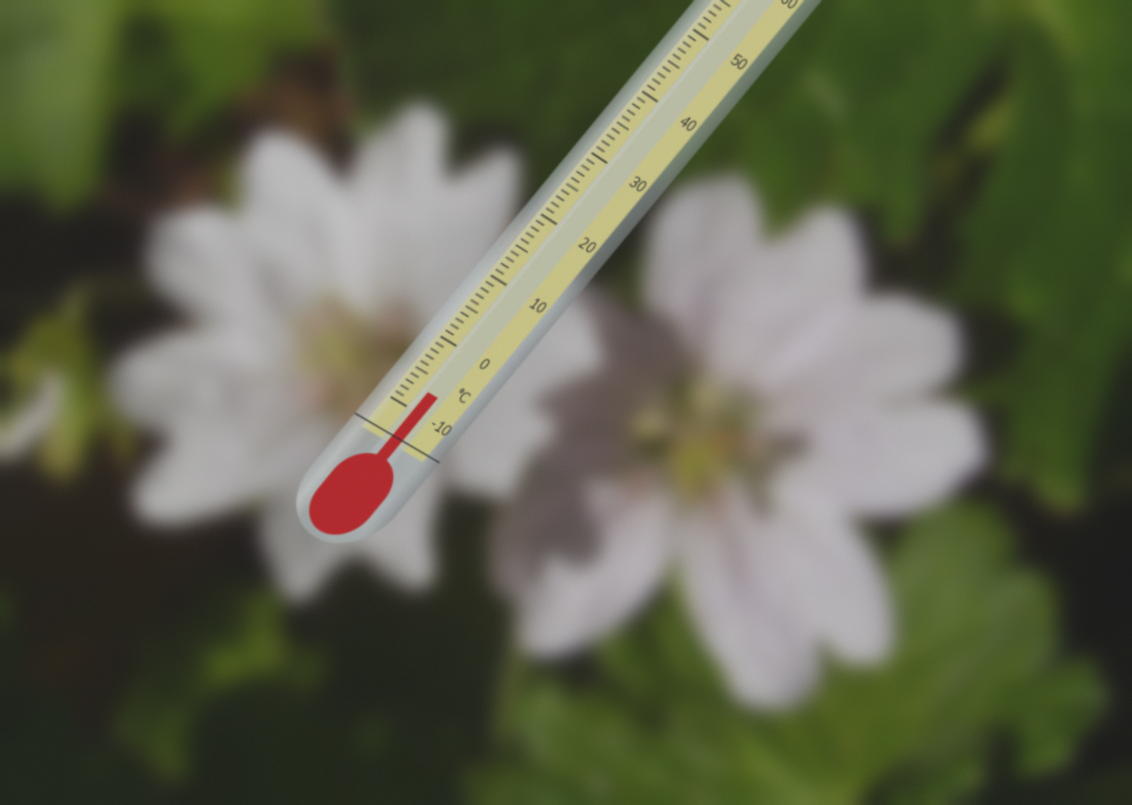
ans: -7; °C
